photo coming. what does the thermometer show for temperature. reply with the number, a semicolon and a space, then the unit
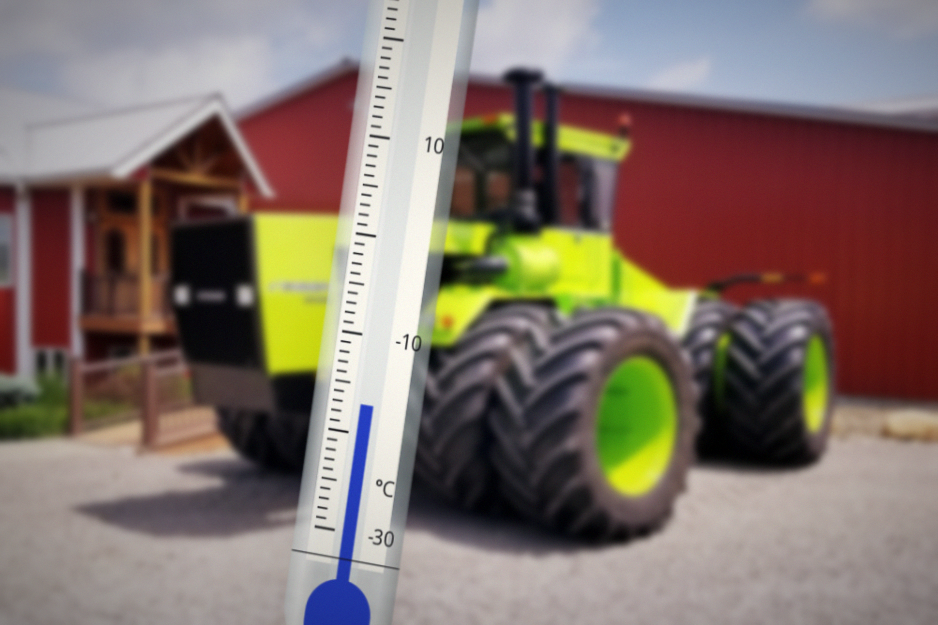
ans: -17; °C
